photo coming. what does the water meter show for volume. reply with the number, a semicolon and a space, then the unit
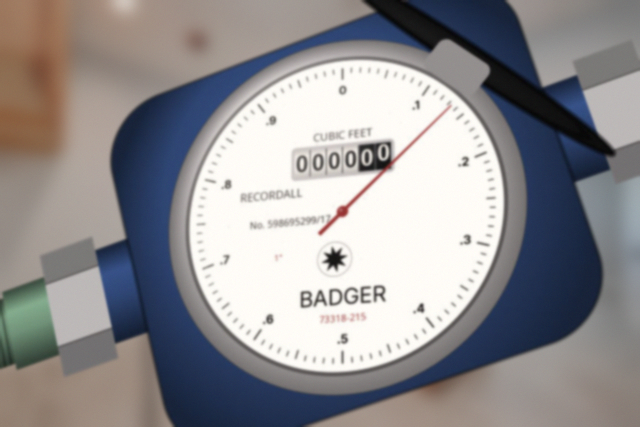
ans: 0.13; ft³
